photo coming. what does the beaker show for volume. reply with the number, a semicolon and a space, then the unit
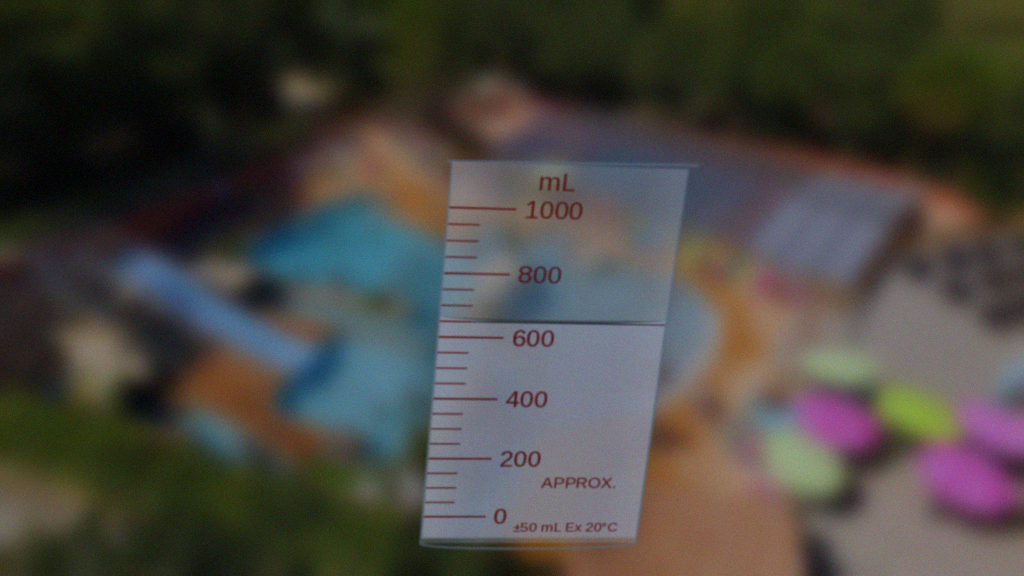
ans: 650; mL
